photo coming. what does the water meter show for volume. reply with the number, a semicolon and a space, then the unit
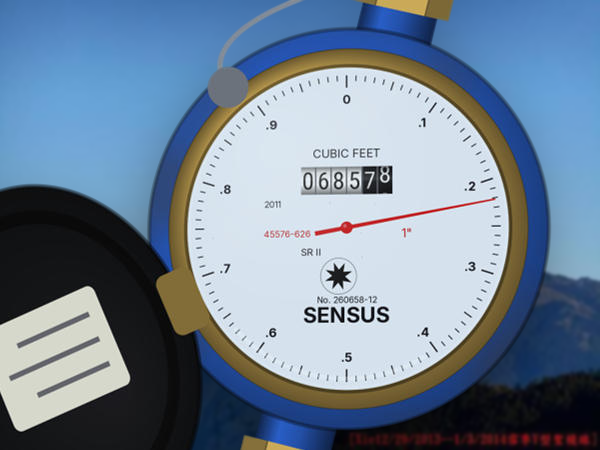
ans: 68578.22; ft³
